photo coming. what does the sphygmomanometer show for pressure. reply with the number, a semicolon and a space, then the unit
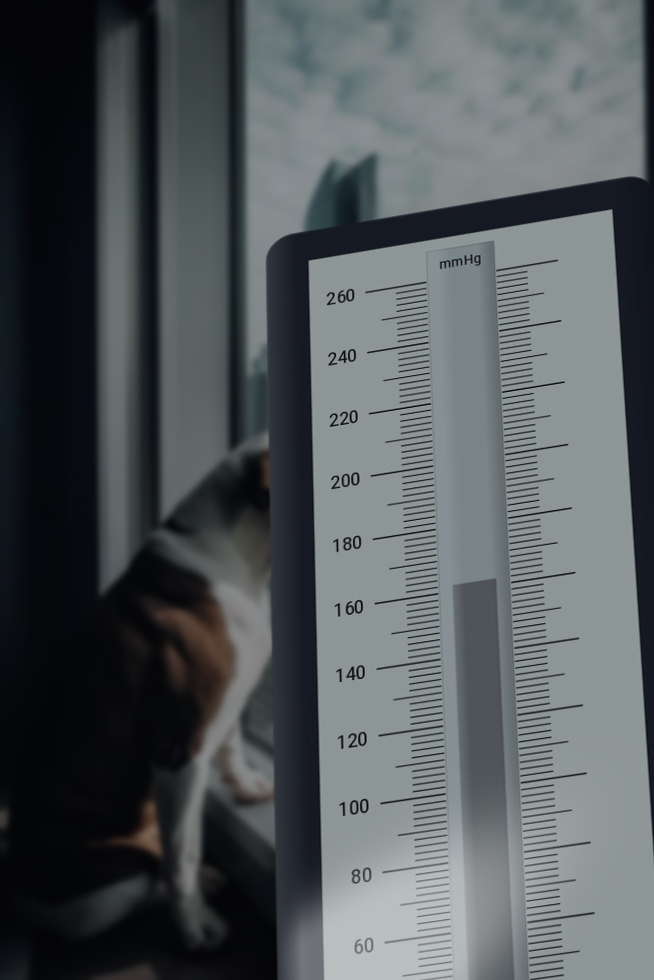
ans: 162; mmHg
